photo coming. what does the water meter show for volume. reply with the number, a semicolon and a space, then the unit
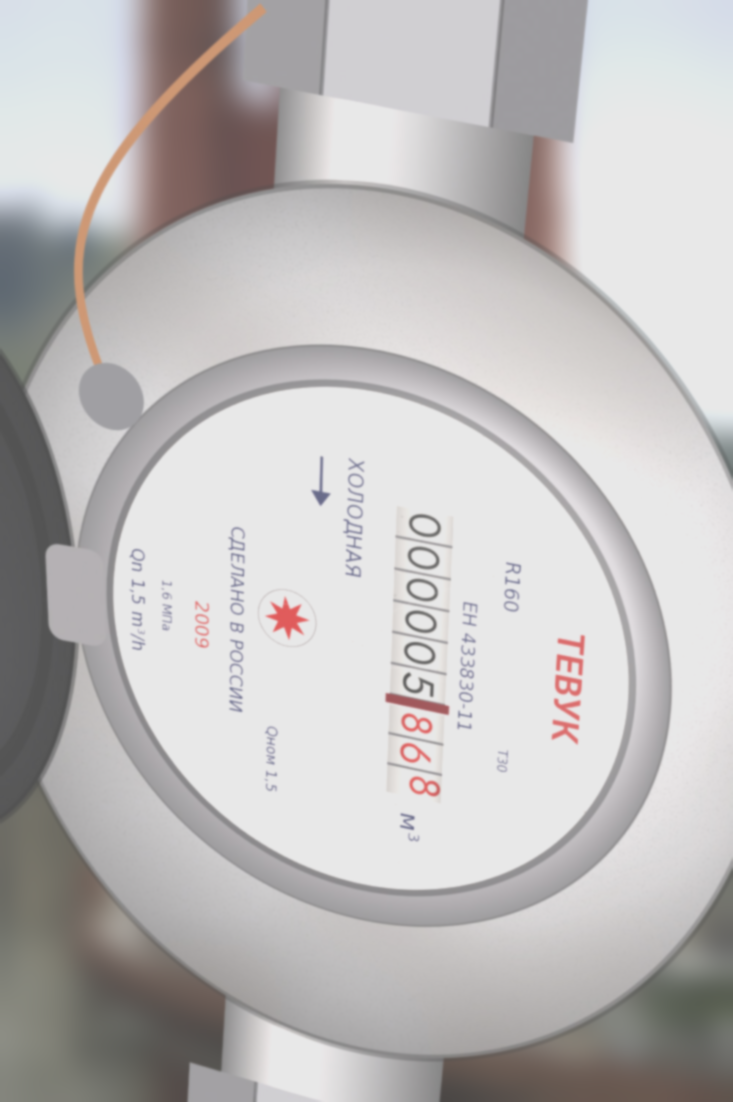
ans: 5.868; m³
